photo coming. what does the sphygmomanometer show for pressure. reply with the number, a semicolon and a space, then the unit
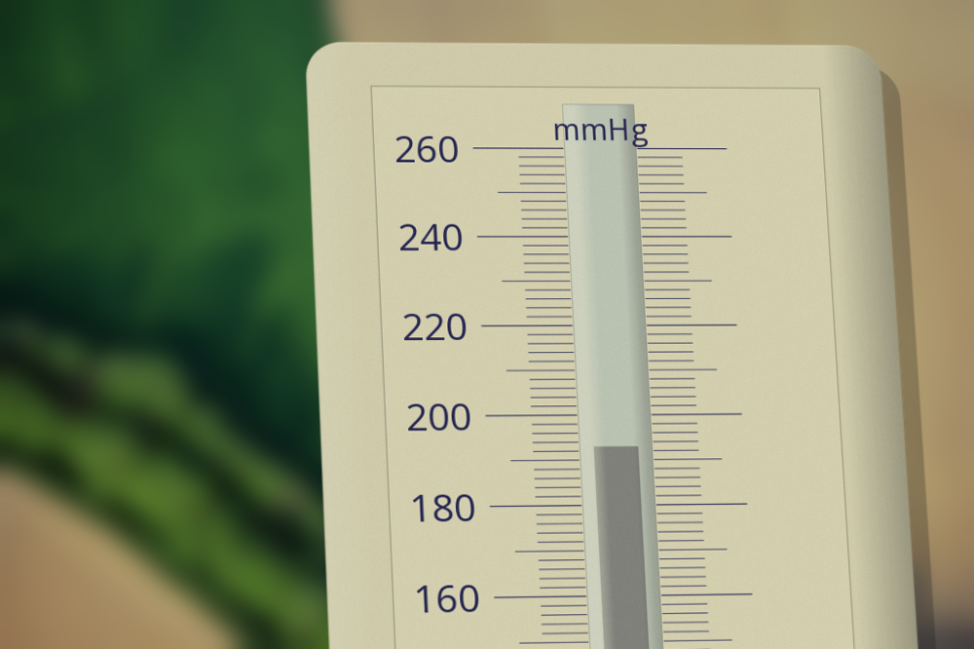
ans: 193; mmHg
